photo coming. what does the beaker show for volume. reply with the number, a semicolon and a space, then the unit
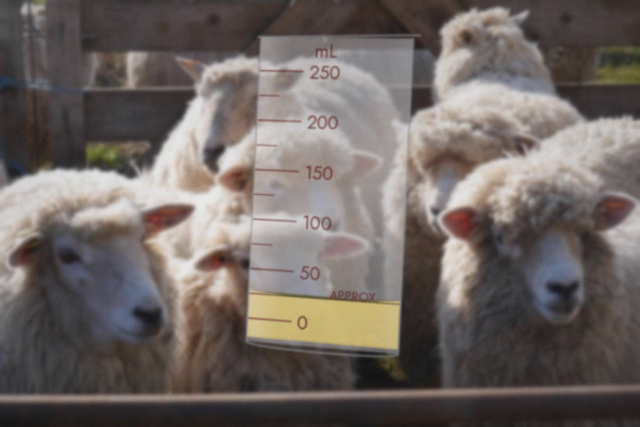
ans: 25; mL
